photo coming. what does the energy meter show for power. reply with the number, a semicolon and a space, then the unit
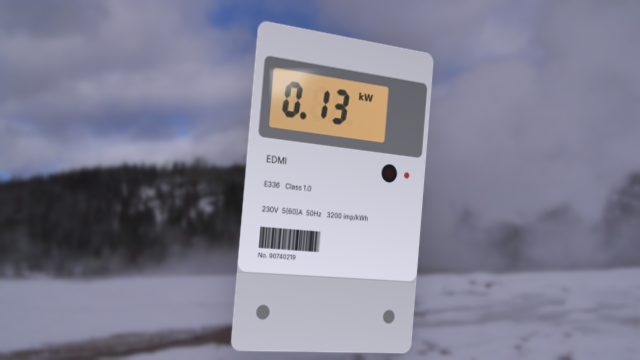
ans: 0.13; kW
